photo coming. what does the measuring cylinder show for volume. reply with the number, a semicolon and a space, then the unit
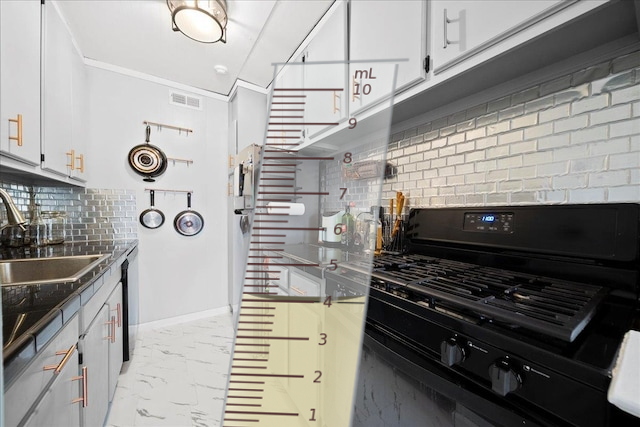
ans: 4; mL
